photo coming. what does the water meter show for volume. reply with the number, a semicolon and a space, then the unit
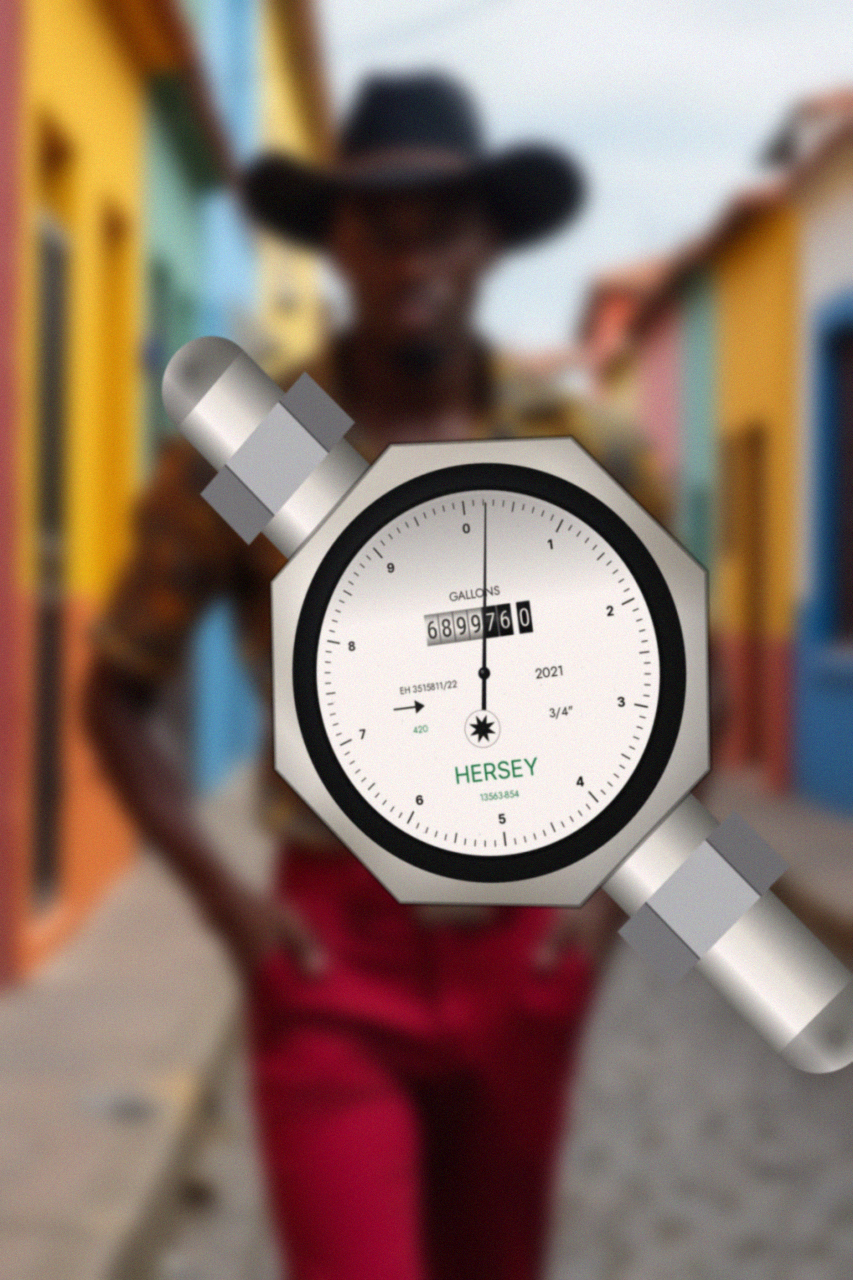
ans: 6899760.2; gal
